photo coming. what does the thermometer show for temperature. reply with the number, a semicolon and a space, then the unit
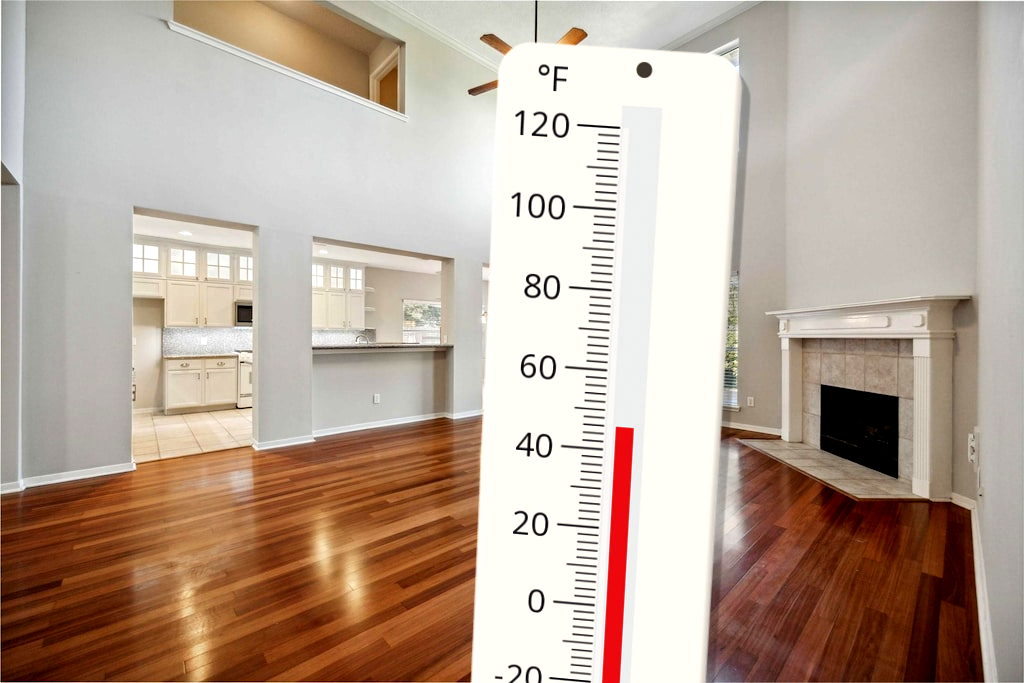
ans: 46; °F
